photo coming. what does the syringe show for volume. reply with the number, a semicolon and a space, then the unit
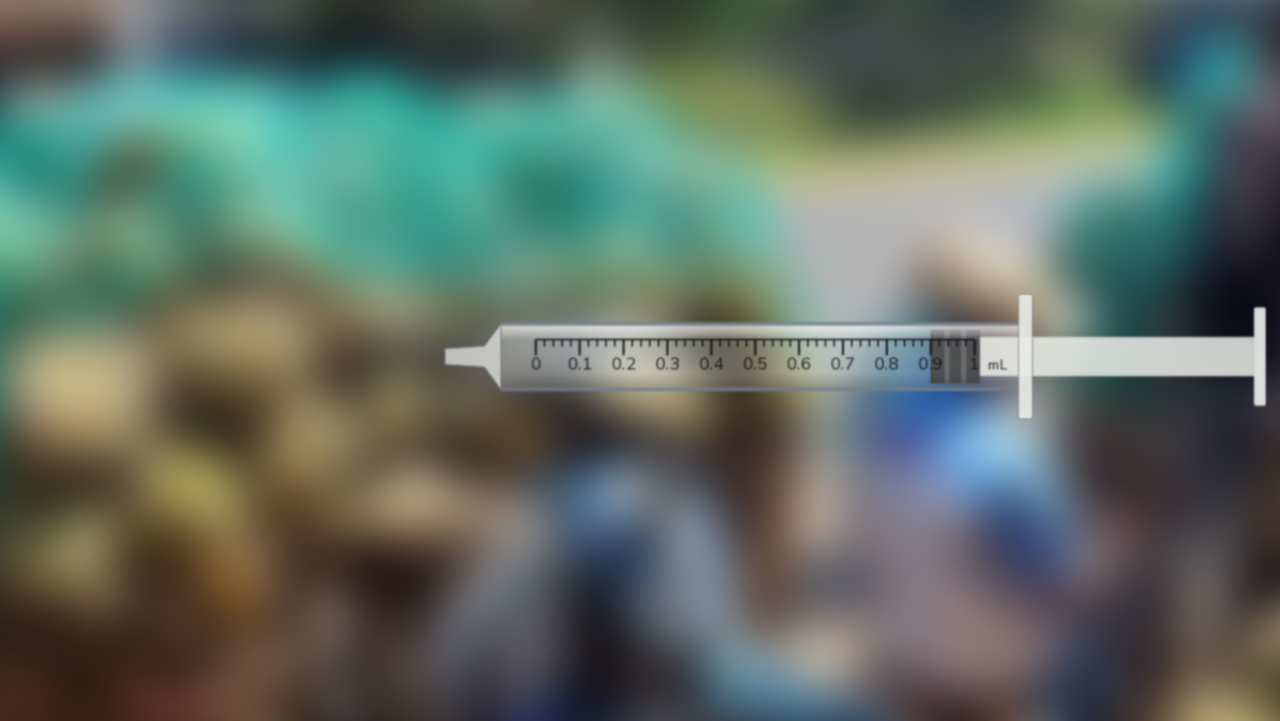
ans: 0.9; mL
